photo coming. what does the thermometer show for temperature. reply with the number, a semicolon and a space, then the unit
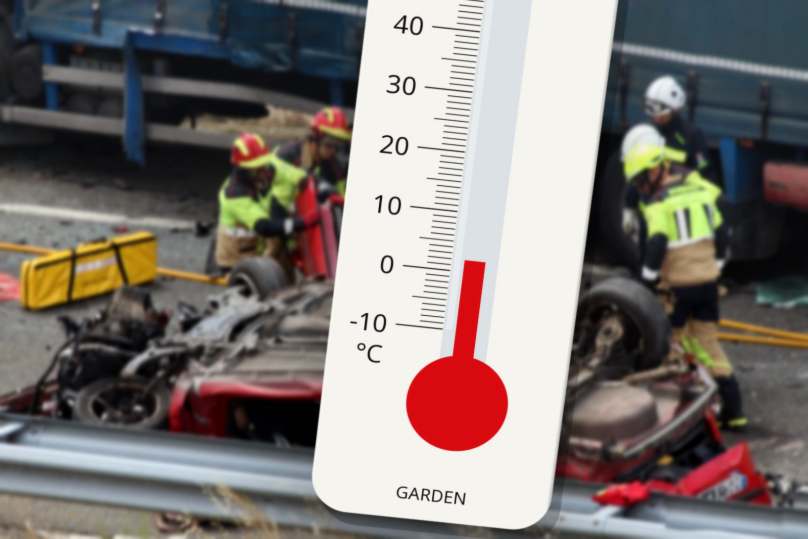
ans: 2; °C
